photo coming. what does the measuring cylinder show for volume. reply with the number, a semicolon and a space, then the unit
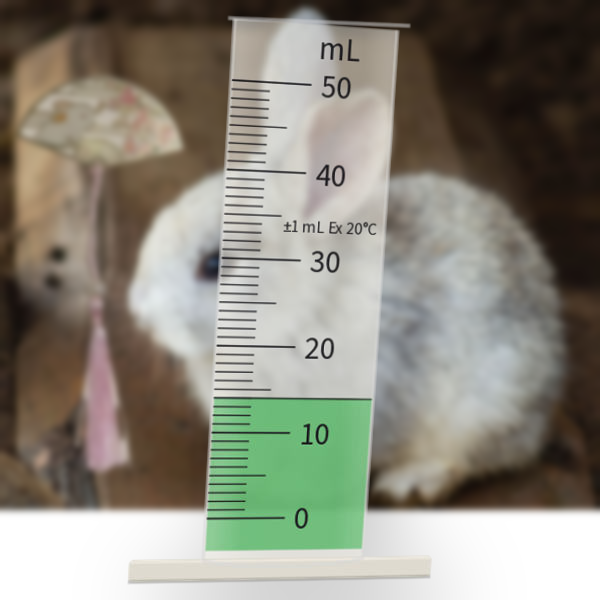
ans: 14; mL
